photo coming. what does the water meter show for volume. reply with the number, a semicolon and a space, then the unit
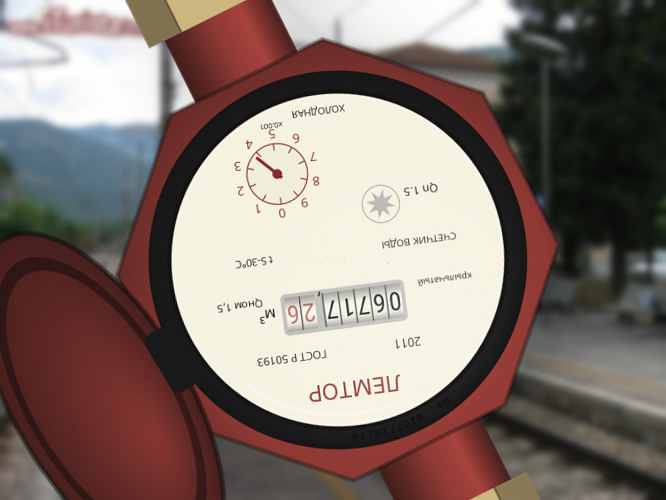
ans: 6717.263; m³
